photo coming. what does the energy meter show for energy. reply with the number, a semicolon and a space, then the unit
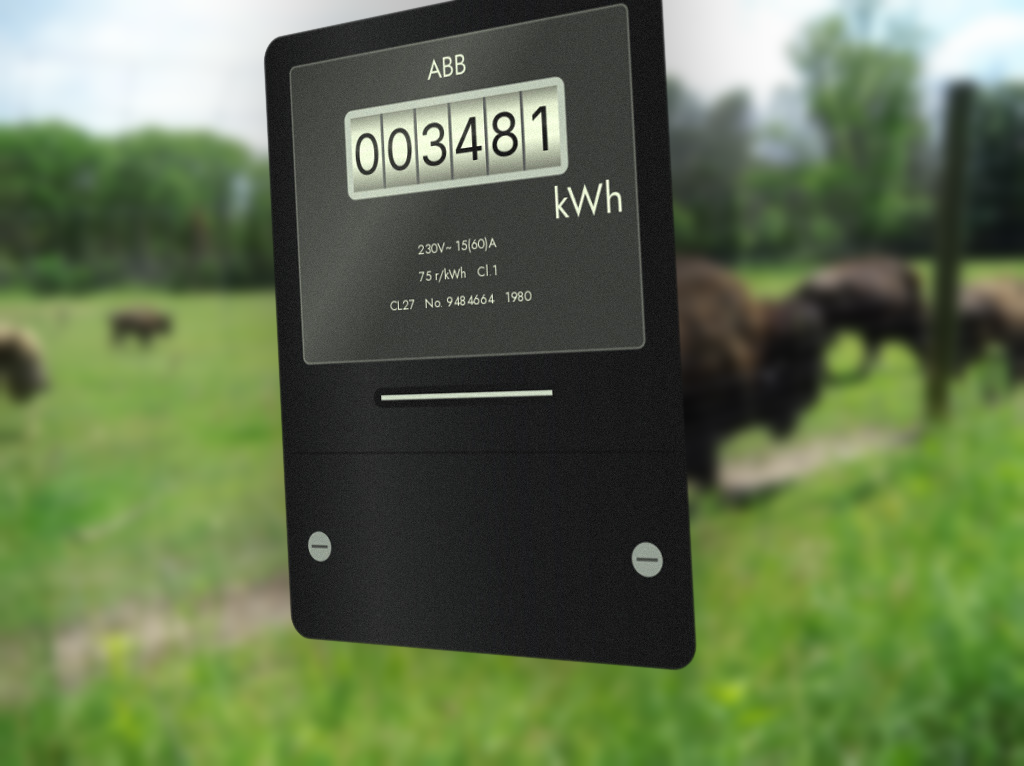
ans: 3481; kWh
